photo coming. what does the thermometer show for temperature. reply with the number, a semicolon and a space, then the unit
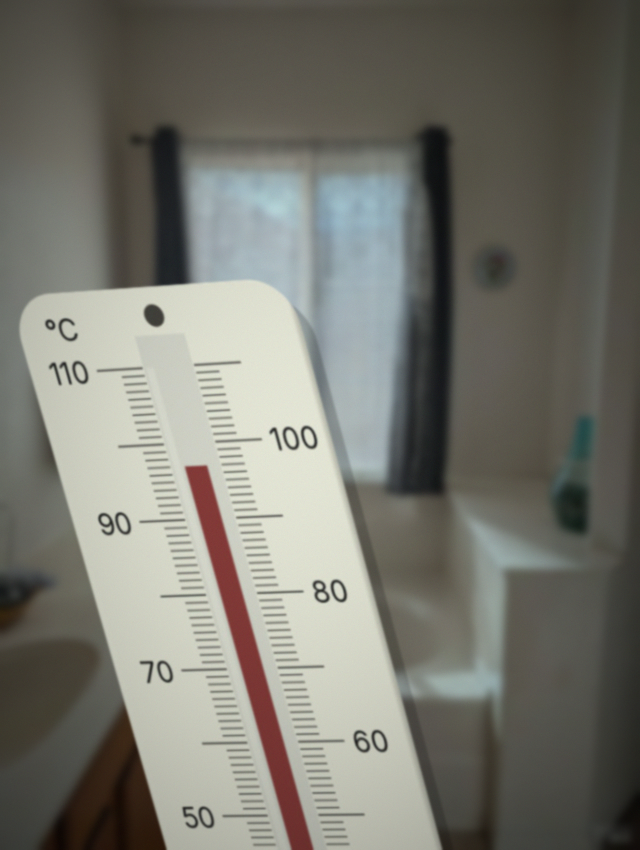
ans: 97; °C
